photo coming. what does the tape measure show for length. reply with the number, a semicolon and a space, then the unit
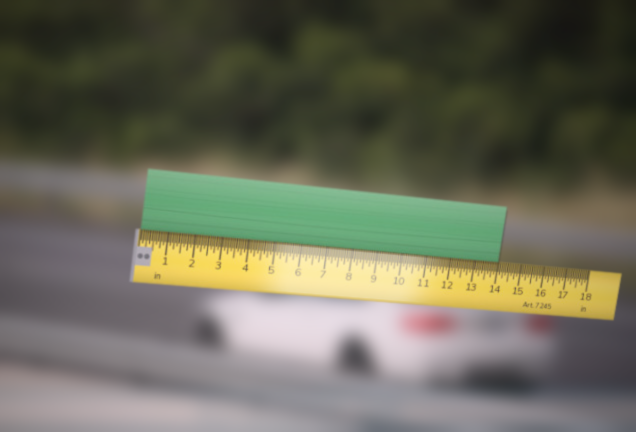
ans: 14; in
